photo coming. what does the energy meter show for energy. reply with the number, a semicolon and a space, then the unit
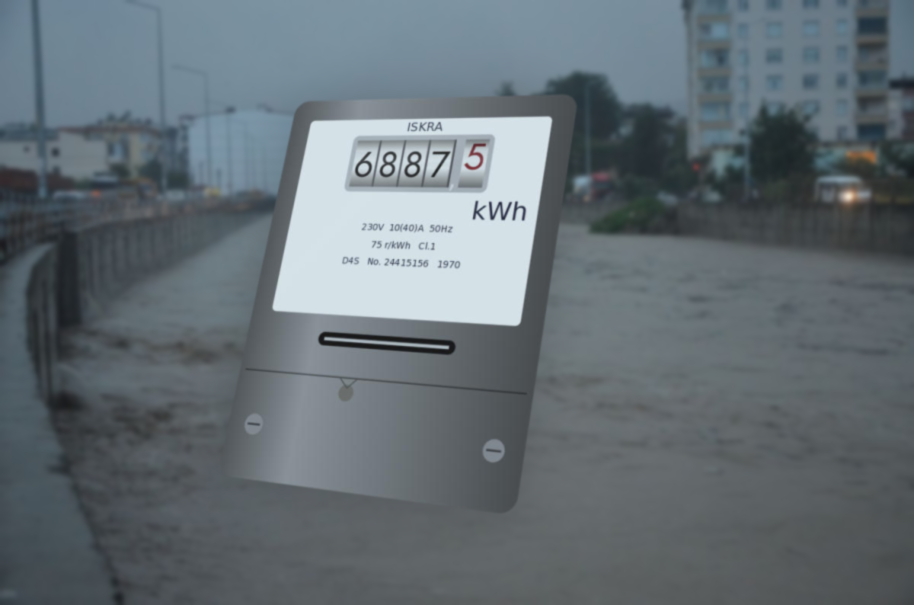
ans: 6887.5; kWh
